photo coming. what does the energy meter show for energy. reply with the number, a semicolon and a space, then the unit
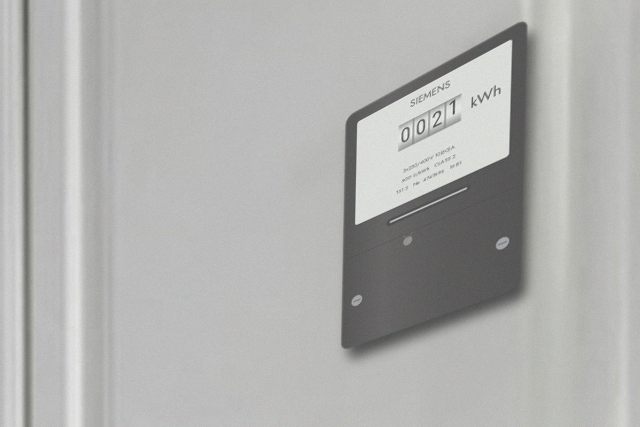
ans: 21; kWh
